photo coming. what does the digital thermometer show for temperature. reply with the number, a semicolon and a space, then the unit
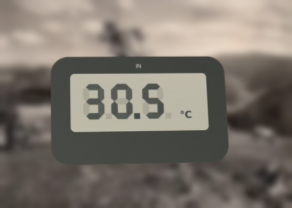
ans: 30.5; °C
